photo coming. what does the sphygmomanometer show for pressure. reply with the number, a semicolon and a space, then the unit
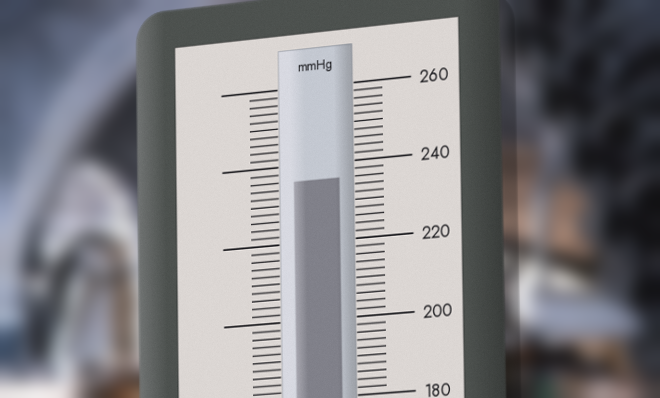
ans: 236; mmHg
